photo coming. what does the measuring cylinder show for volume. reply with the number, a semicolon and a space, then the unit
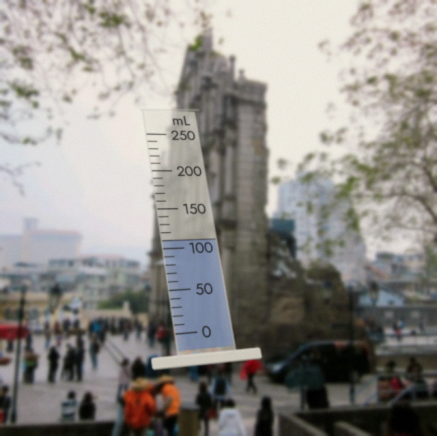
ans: 110; mL
